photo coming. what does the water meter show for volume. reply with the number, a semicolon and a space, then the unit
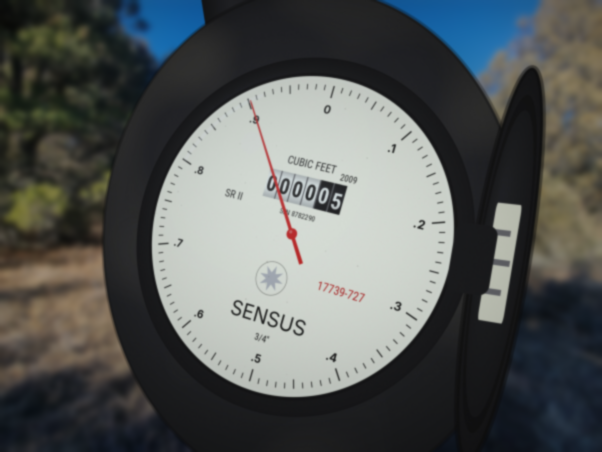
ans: 4.90; ft³
